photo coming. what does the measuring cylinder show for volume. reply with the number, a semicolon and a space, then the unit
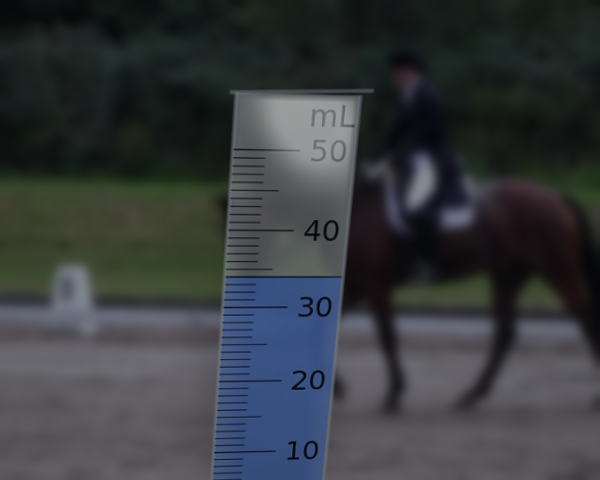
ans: 34; mL
